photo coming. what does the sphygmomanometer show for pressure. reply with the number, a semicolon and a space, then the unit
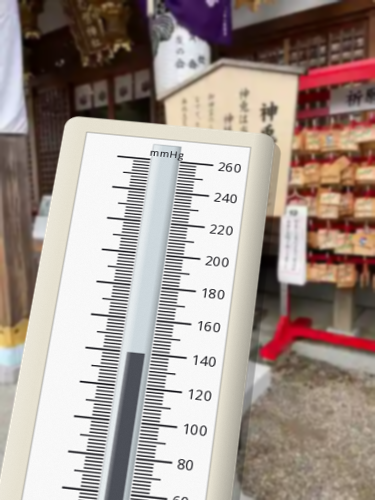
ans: 140; mmHg
